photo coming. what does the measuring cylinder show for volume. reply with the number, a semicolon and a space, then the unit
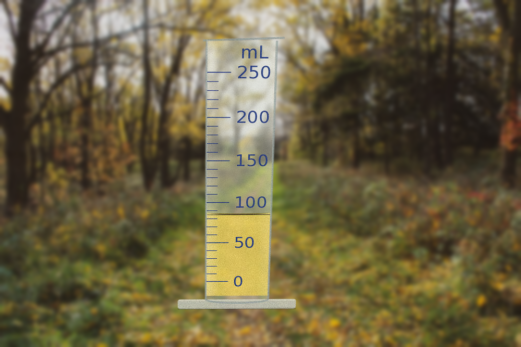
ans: 85; mL
